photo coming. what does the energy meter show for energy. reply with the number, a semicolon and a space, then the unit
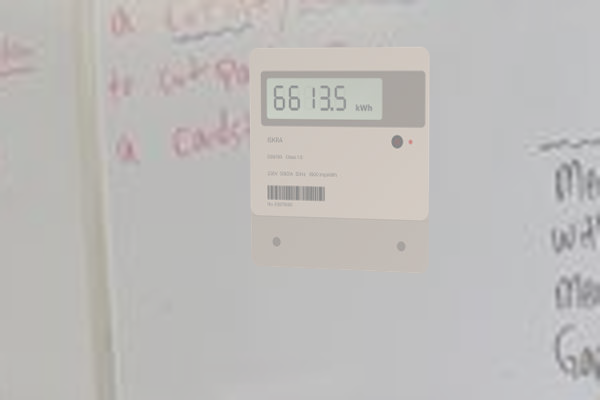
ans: 6613.5; kWh
